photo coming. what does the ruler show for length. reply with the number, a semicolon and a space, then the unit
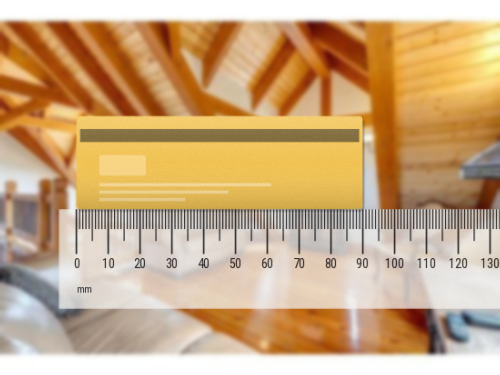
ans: 90; mm
